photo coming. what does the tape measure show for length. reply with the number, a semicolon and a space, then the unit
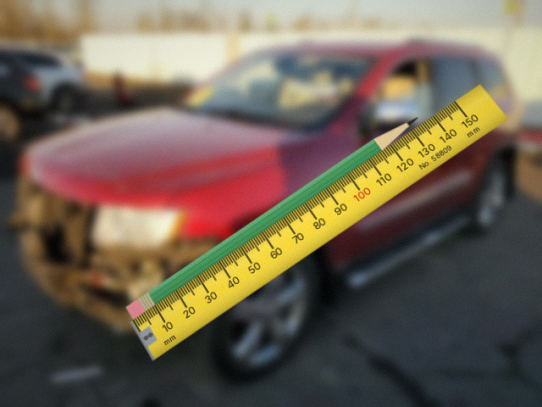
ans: 135; mm
